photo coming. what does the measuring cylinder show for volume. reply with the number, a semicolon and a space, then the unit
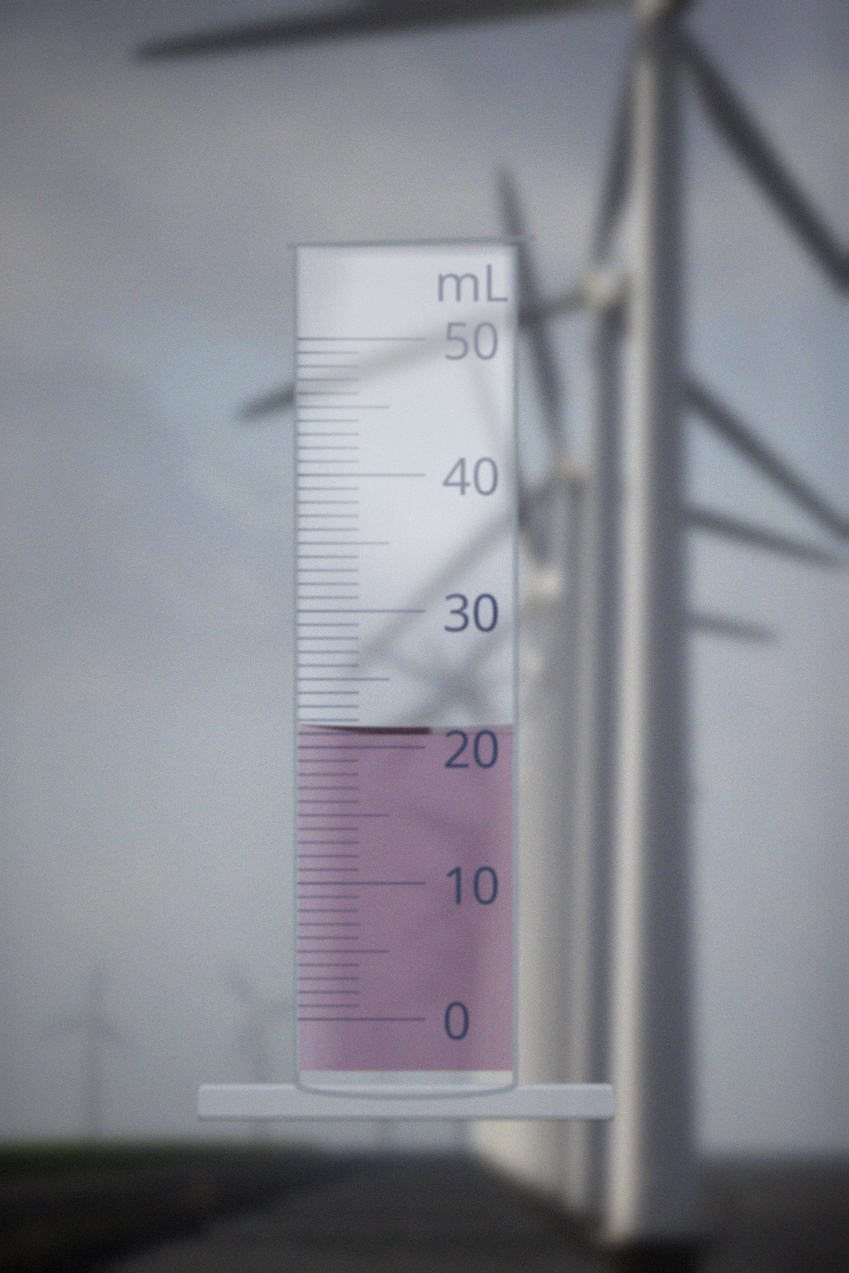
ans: 21; mL
